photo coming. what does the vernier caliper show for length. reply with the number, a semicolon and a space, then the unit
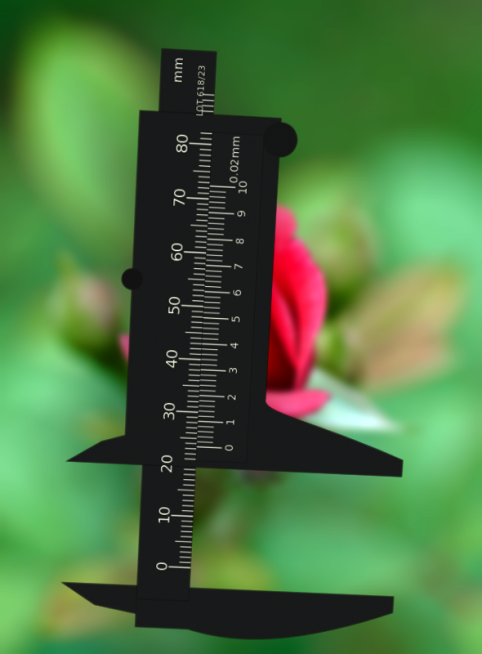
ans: 23.4; mm
